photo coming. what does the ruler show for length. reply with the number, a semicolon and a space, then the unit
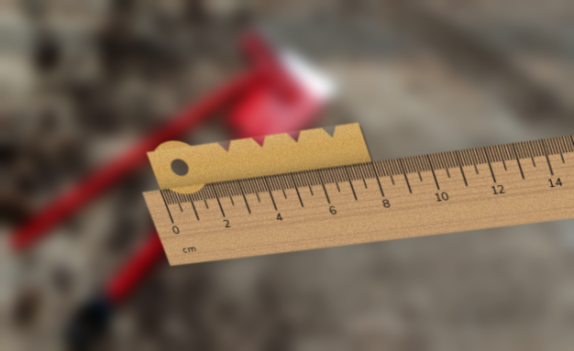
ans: 8; cm
